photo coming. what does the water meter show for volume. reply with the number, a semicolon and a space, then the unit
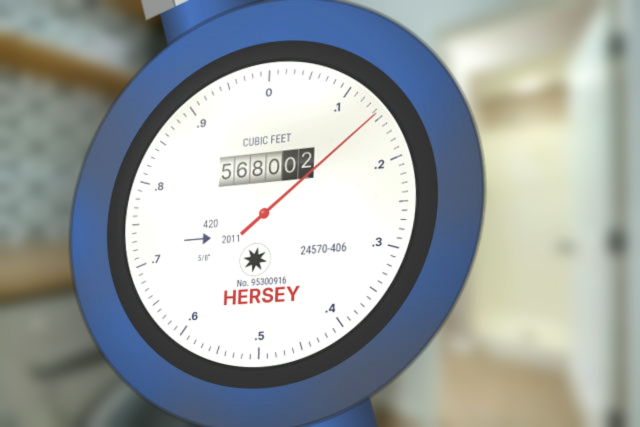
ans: 568002.14; ft³
